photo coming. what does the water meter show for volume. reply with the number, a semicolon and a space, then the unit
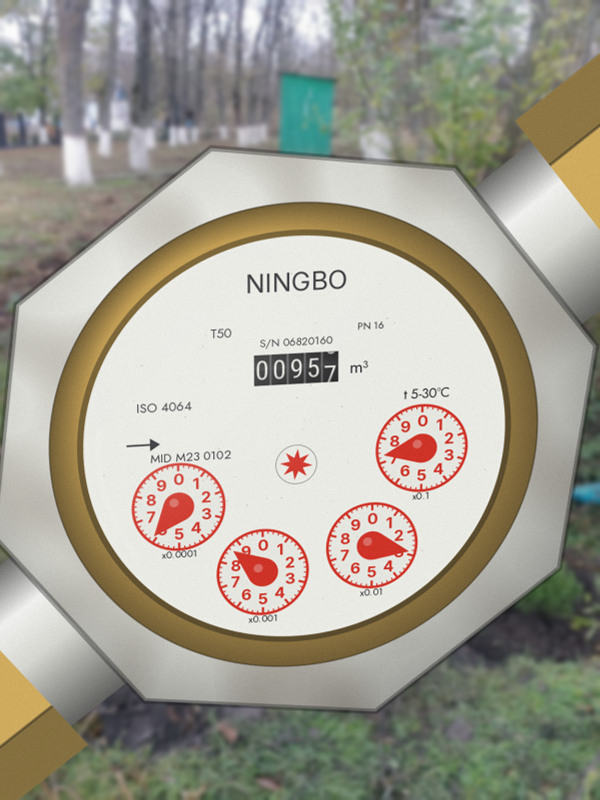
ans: 956.7286; m³
